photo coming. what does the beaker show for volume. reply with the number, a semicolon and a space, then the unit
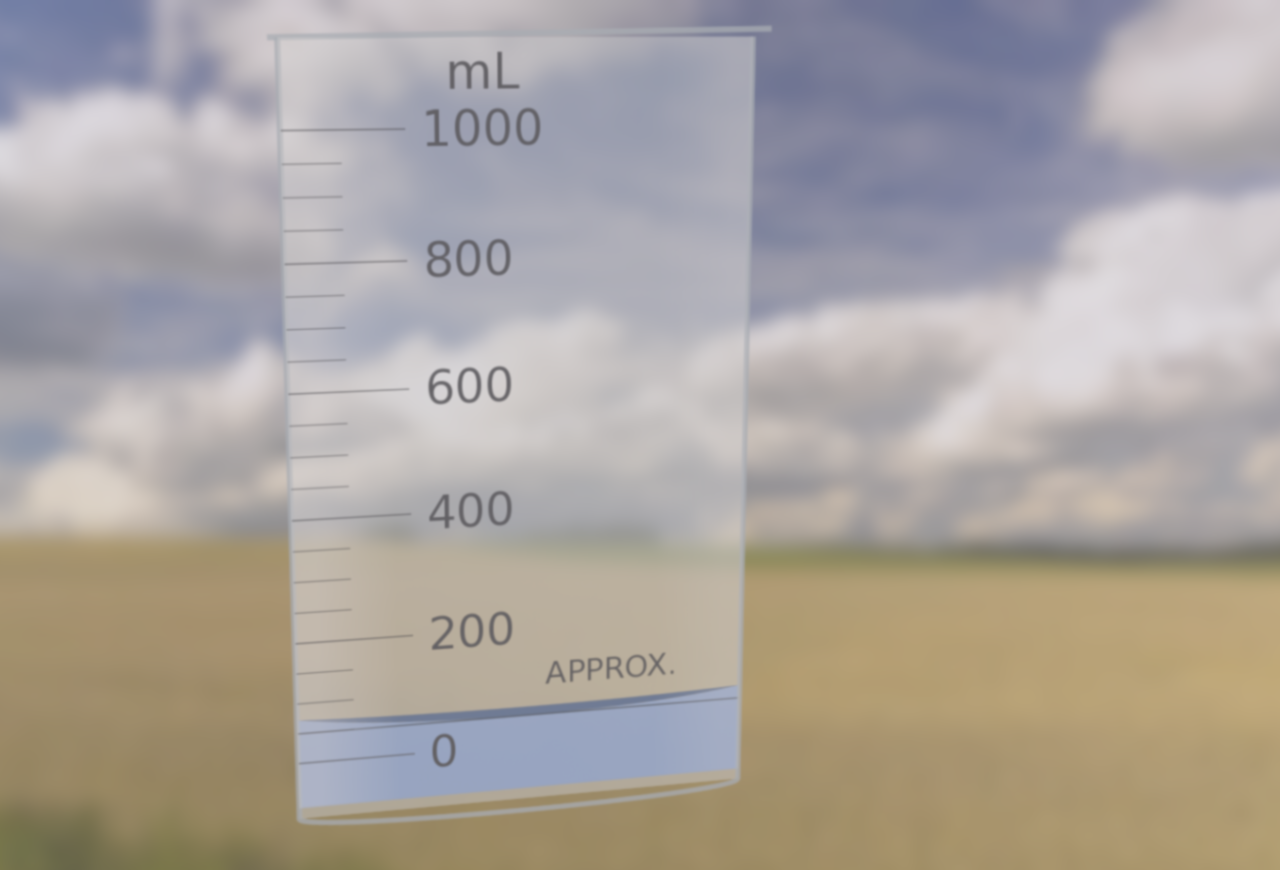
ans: 50; mL
